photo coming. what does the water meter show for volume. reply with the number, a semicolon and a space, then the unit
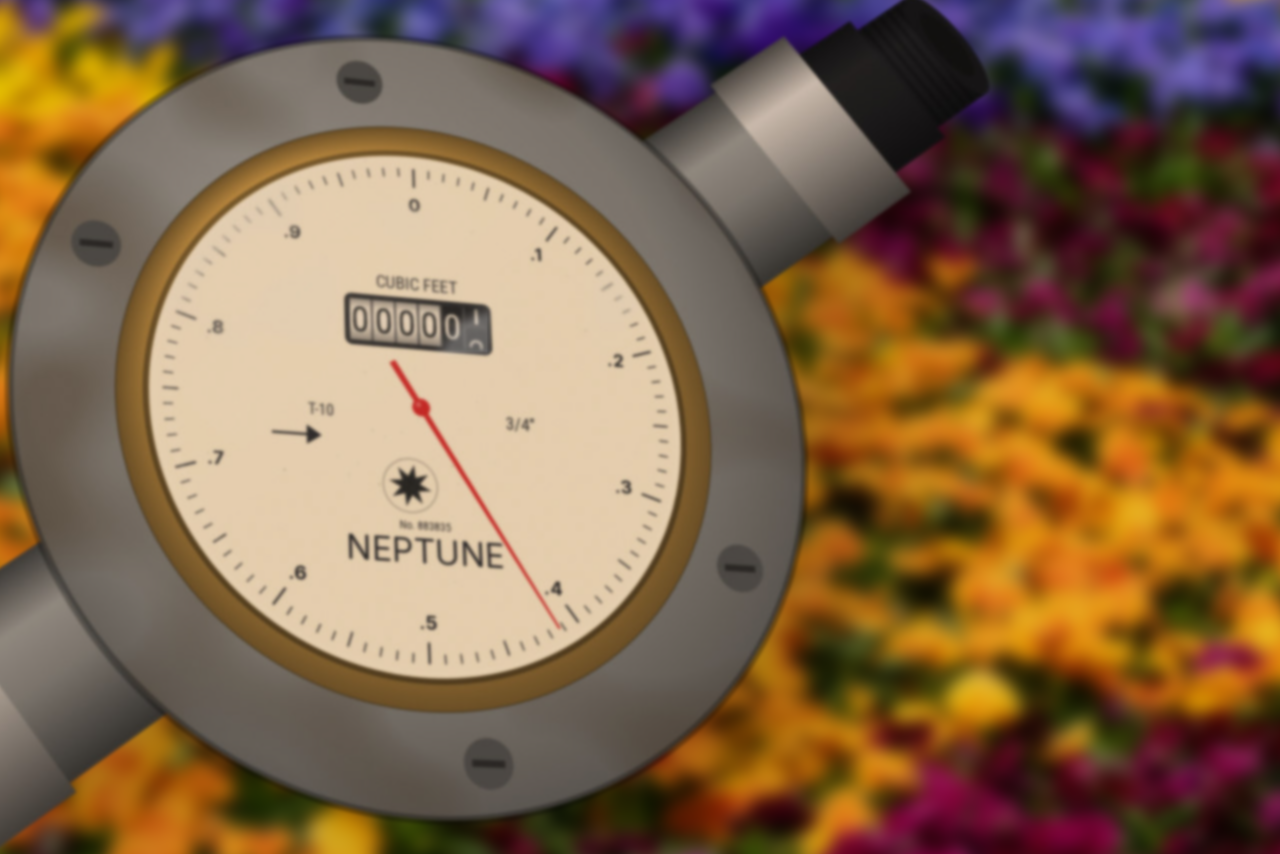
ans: 1.41; ft³
